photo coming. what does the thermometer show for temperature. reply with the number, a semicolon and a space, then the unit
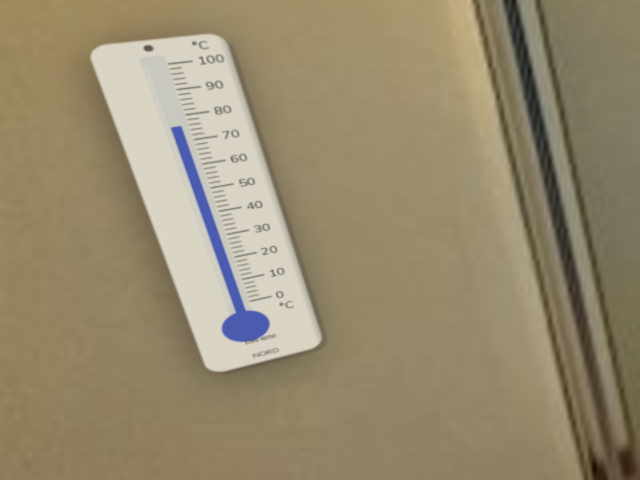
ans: 76; °C
